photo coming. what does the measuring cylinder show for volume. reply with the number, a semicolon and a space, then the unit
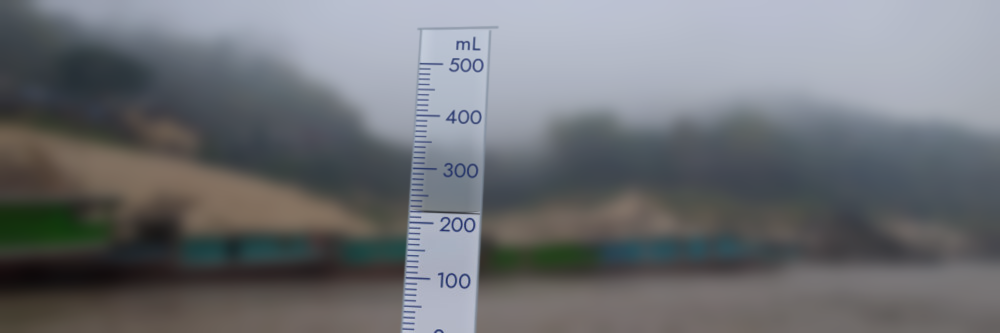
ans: 220; mL
